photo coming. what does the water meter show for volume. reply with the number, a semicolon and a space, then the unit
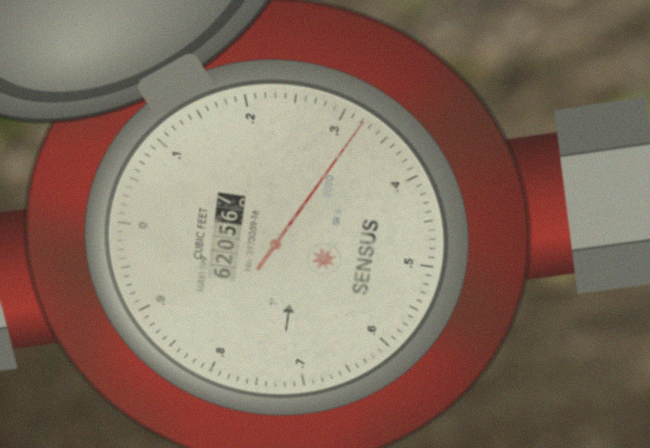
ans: 620567.32; ft³
